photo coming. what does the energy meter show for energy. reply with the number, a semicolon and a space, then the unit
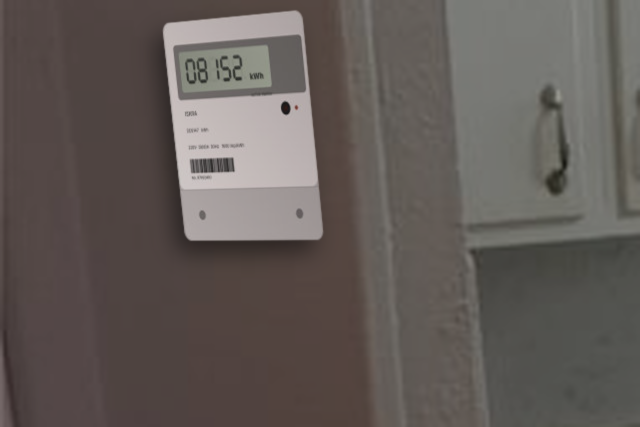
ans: 8152; kWh
